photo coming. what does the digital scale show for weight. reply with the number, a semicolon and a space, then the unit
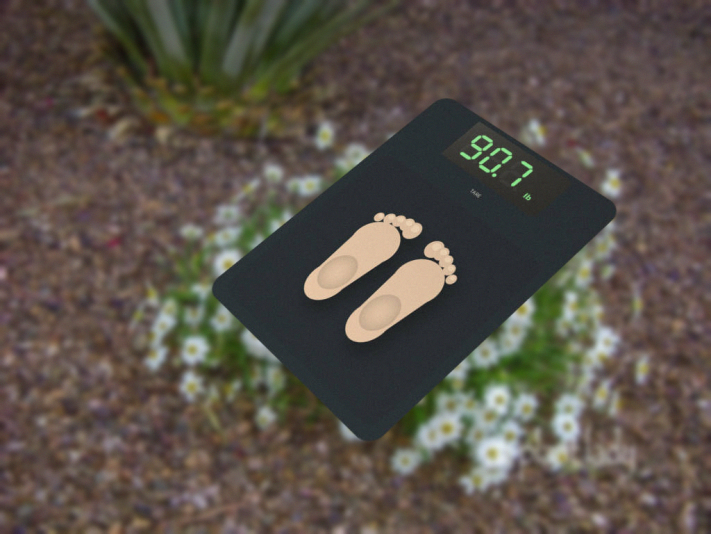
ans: 90.7; lb
